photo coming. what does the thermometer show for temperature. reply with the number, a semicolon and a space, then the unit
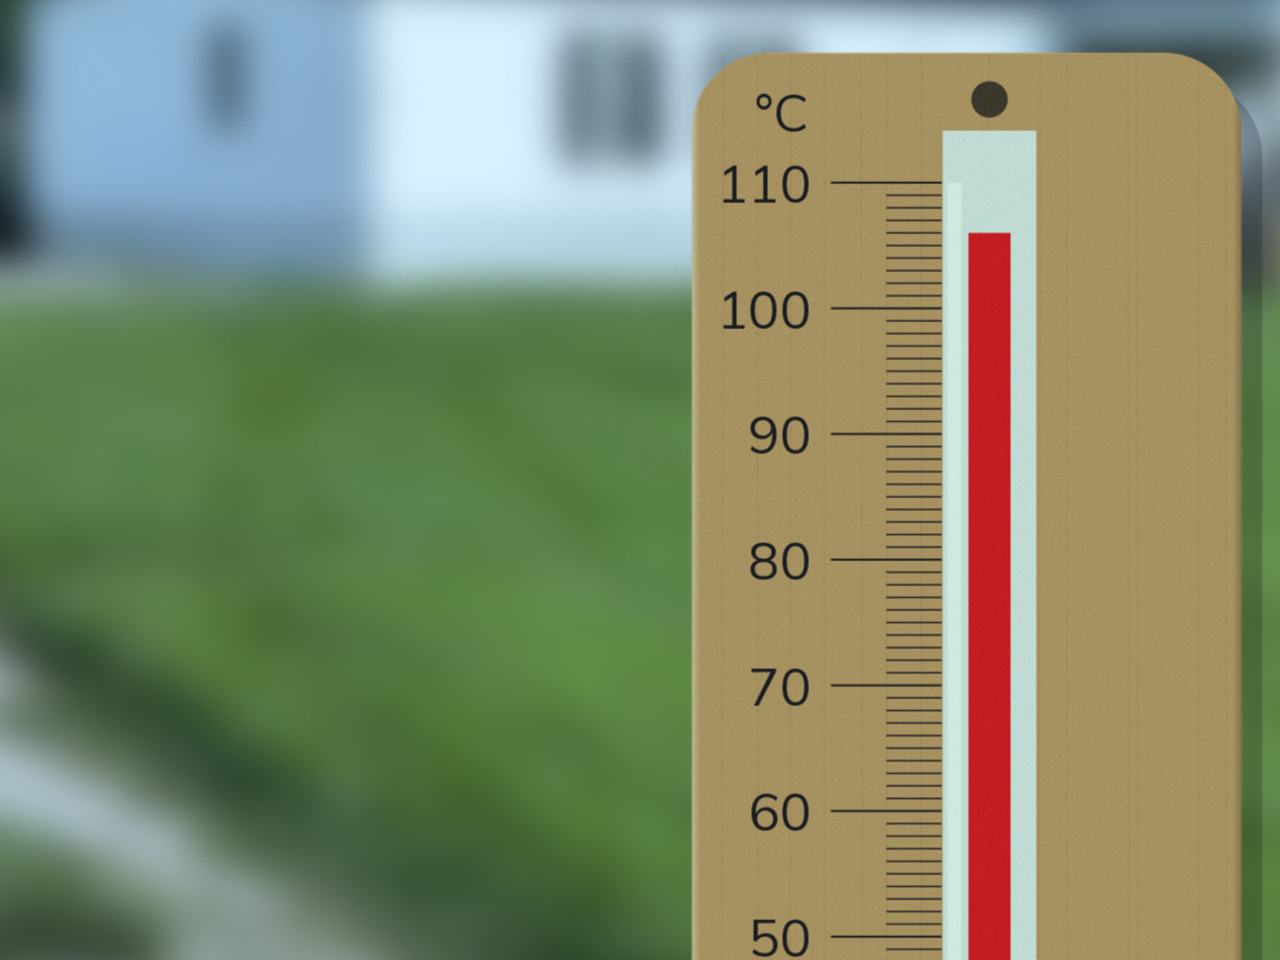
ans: 106; °C
